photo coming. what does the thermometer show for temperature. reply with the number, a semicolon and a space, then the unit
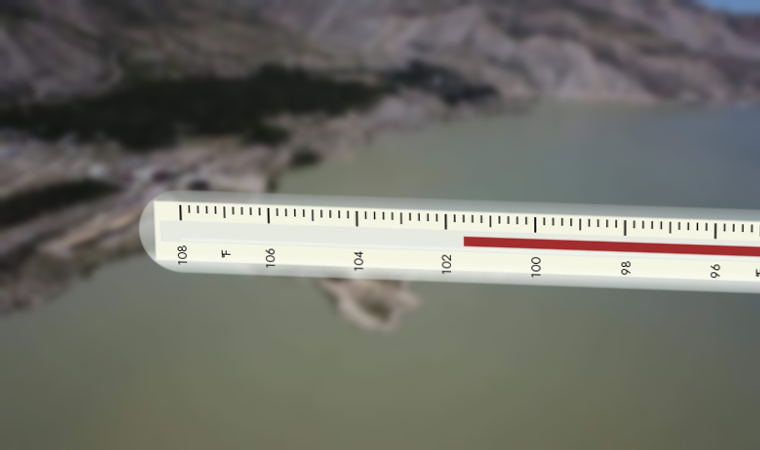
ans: 101.6; °F
